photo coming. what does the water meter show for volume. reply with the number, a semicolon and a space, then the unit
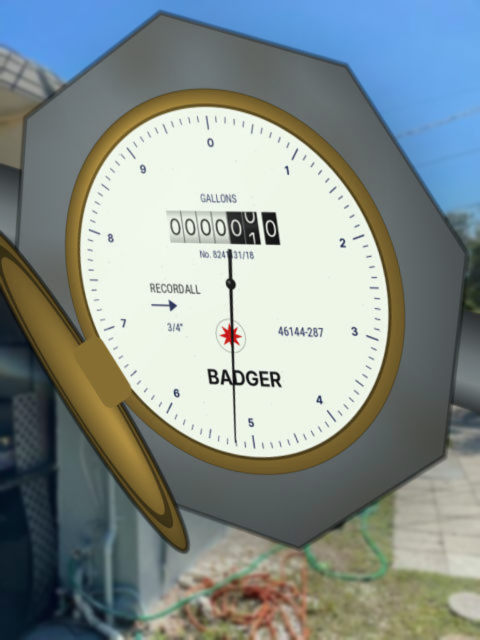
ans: 5.2; gal
